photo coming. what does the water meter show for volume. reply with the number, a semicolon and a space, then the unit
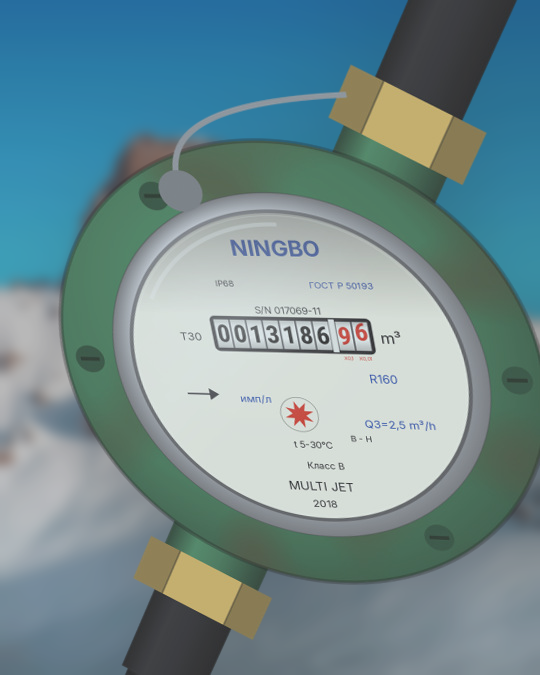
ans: 13186.96; m³
